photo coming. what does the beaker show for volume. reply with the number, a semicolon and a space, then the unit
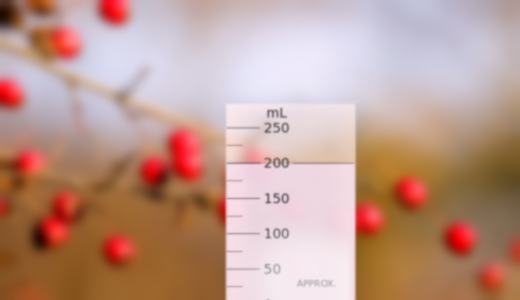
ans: 200; mL
